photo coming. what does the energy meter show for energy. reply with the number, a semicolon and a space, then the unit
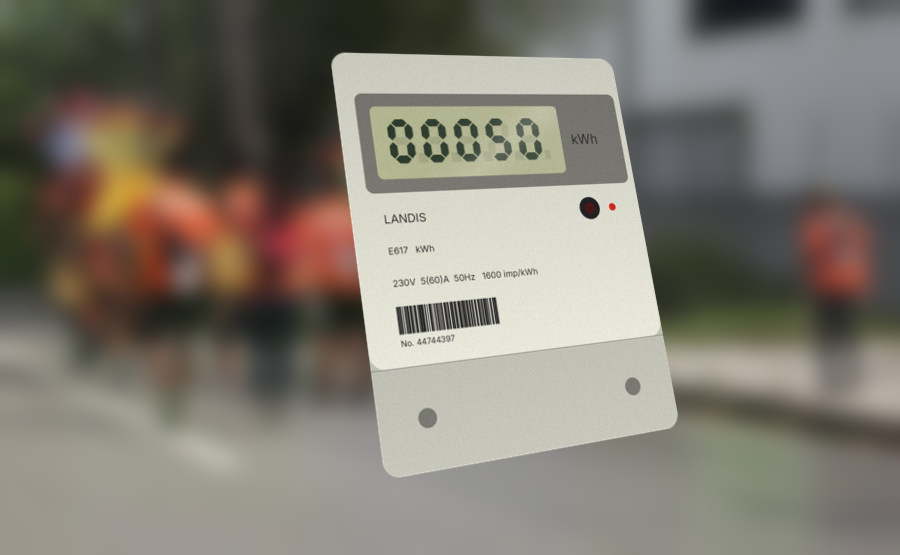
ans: 50; kWh
